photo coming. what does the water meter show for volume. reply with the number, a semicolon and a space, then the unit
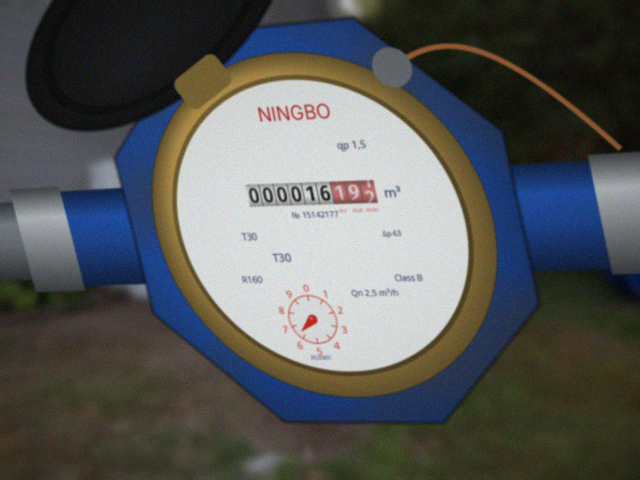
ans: 16.1916; m³
